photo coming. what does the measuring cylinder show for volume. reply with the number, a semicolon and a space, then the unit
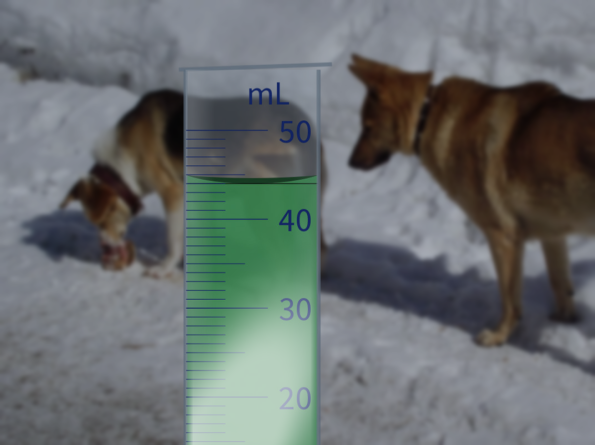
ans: 44; mL
